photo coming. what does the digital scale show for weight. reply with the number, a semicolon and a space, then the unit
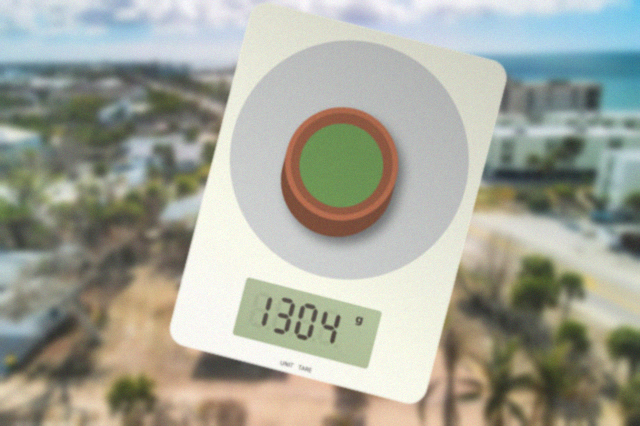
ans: 1304; g
